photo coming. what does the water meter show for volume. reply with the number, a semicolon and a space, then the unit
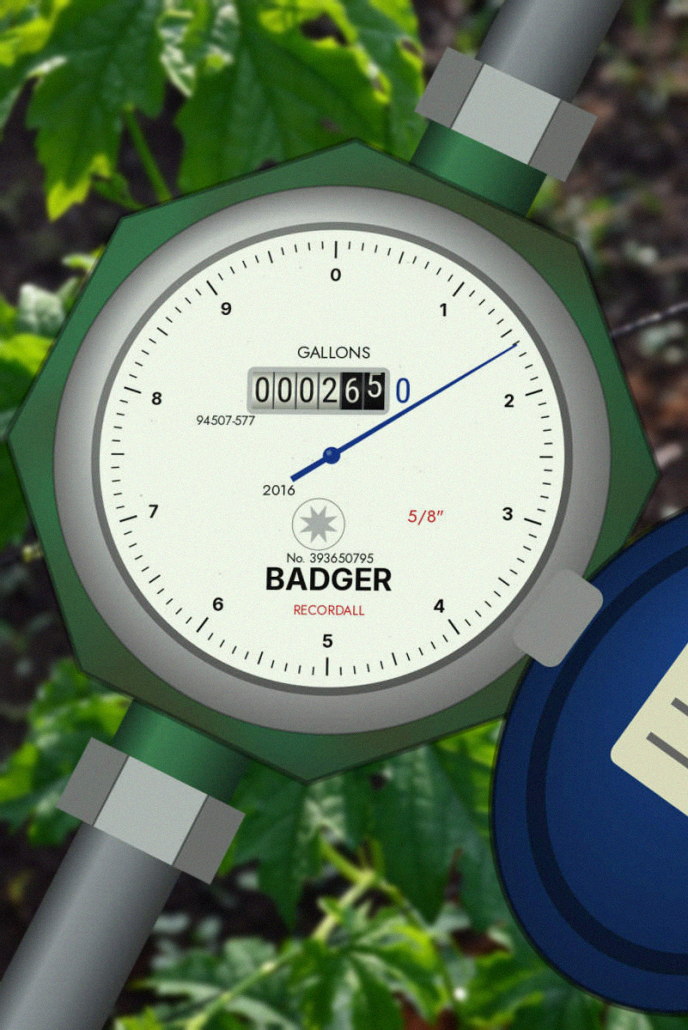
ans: 2651.6; gal
